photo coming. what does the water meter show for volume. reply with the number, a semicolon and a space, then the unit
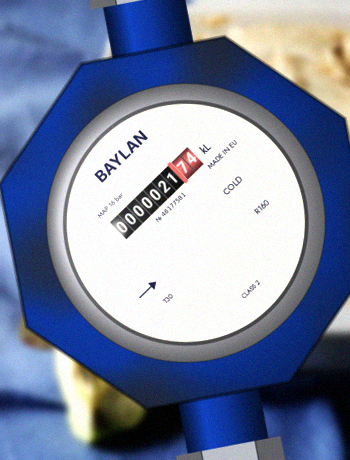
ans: 21.74; kL
